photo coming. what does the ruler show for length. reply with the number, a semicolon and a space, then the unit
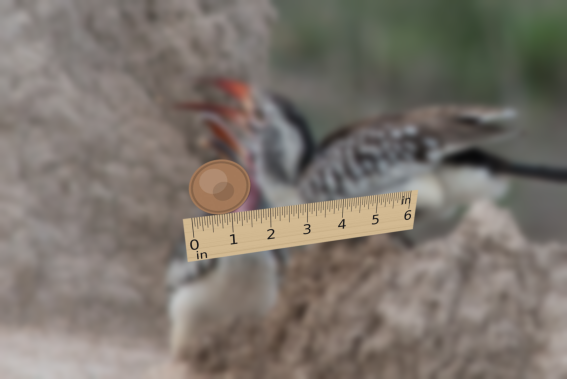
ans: 1.5; in
